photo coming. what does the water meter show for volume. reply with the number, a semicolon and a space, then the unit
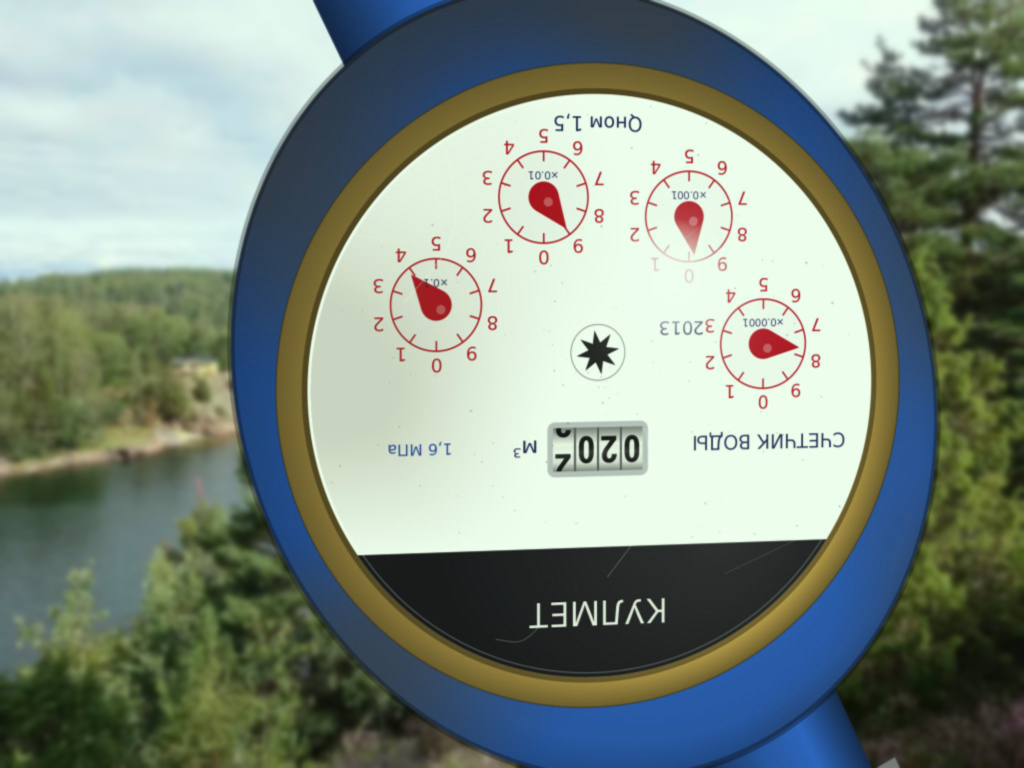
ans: 202.3897; m³
